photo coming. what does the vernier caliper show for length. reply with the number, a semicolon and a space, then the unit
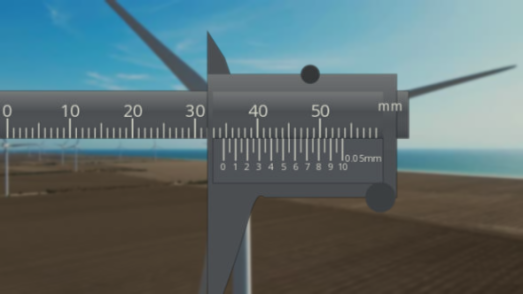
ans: 34.6; mm
